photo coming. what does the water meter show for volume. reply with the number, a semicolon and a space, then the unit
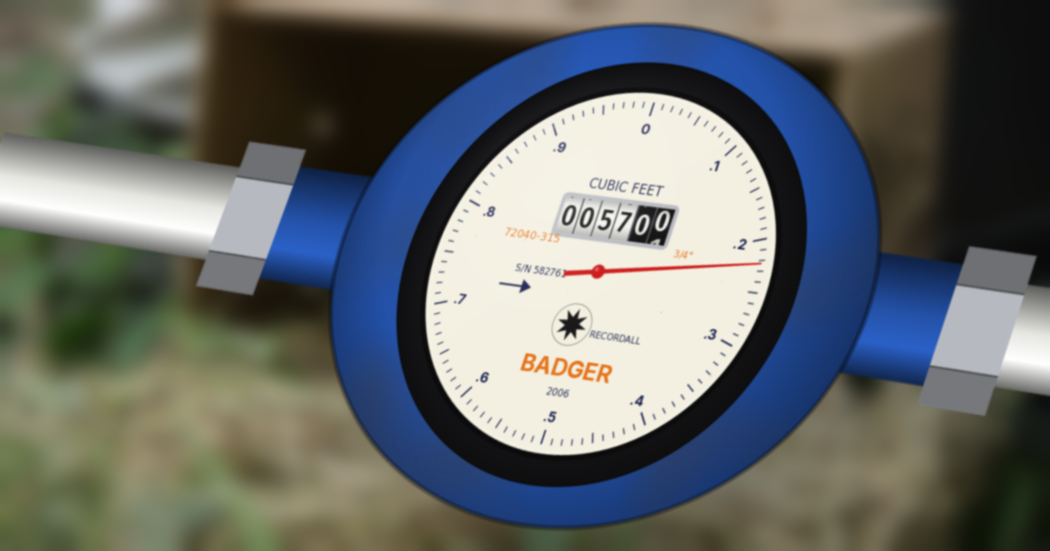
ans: 5700.22; ft³
